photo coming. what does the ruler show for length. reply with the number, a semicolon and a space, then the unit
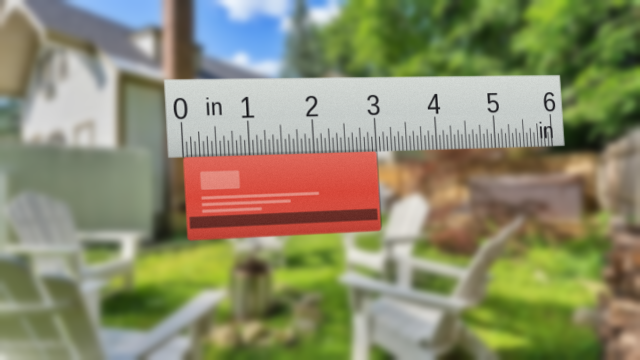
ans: 3; in
